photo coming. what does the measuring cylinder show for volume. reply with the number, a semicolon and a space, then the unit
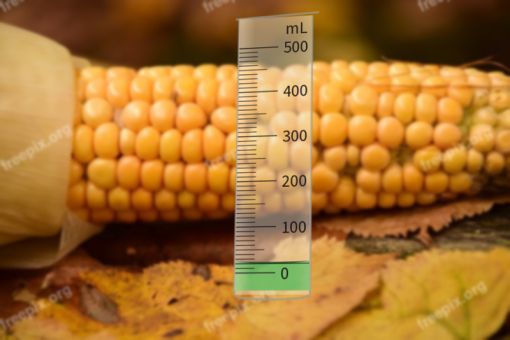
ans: 20; mL
